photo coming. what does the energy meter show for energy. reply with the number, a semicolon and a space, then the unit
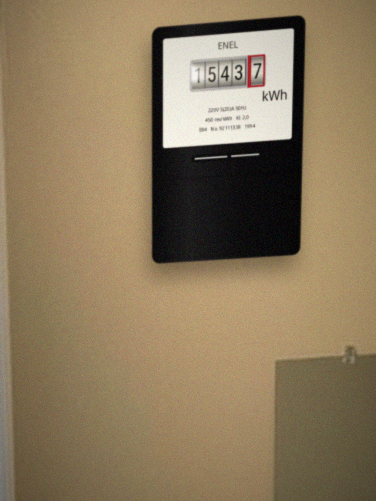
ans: 1543.7; kWh
